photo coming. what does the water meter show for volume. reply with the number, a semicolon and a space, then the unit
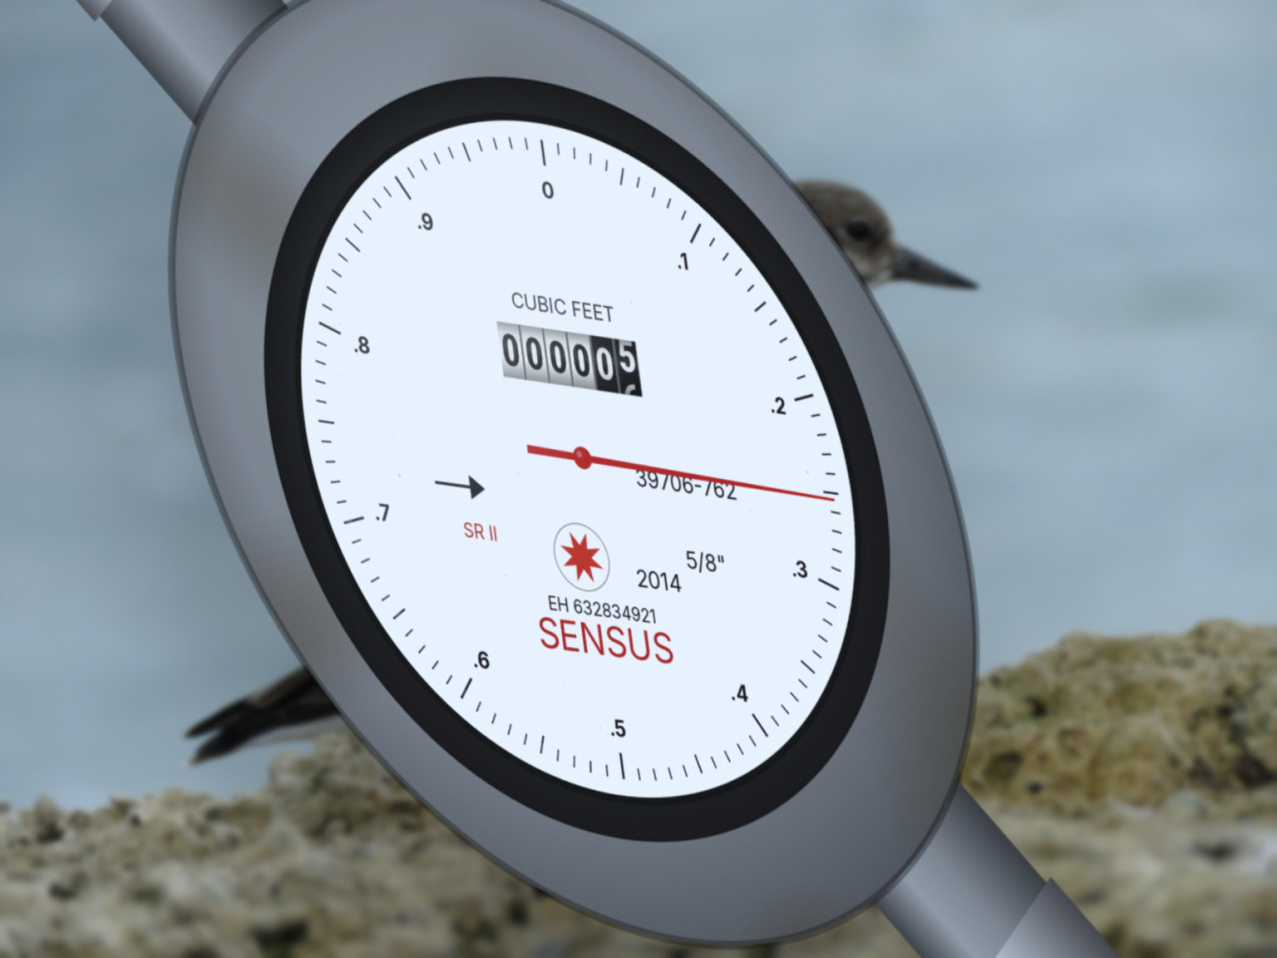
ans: 5.25; ft³
